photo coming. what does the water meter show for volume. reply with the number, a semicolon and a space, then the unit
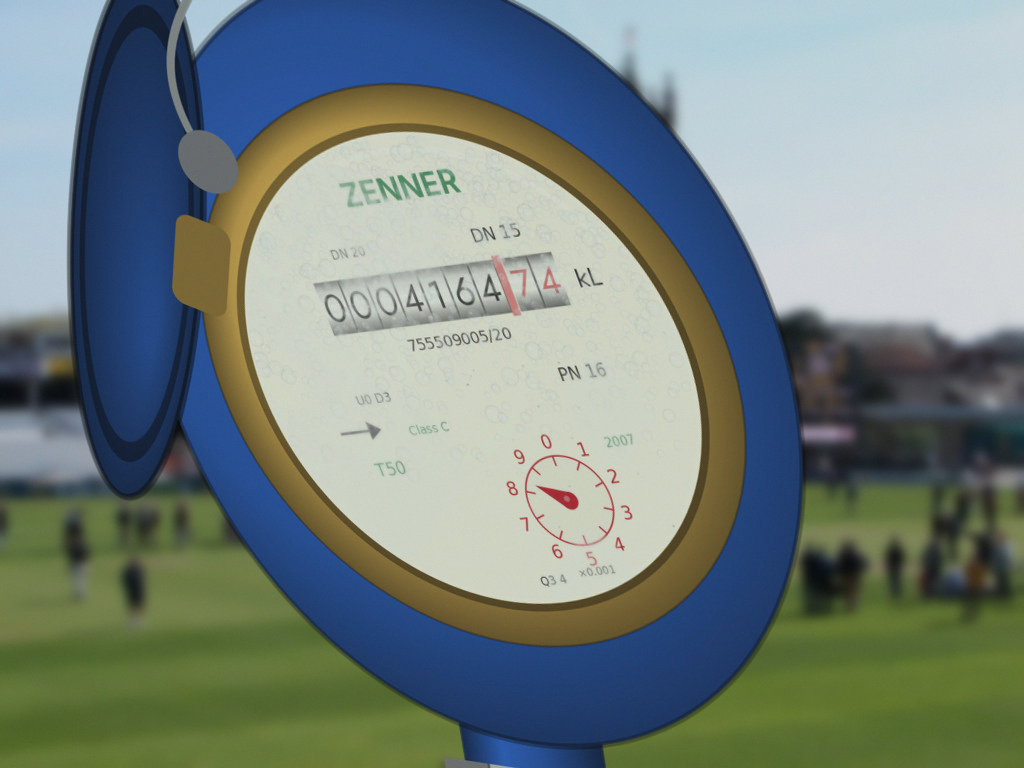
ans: 4164.748; kL
